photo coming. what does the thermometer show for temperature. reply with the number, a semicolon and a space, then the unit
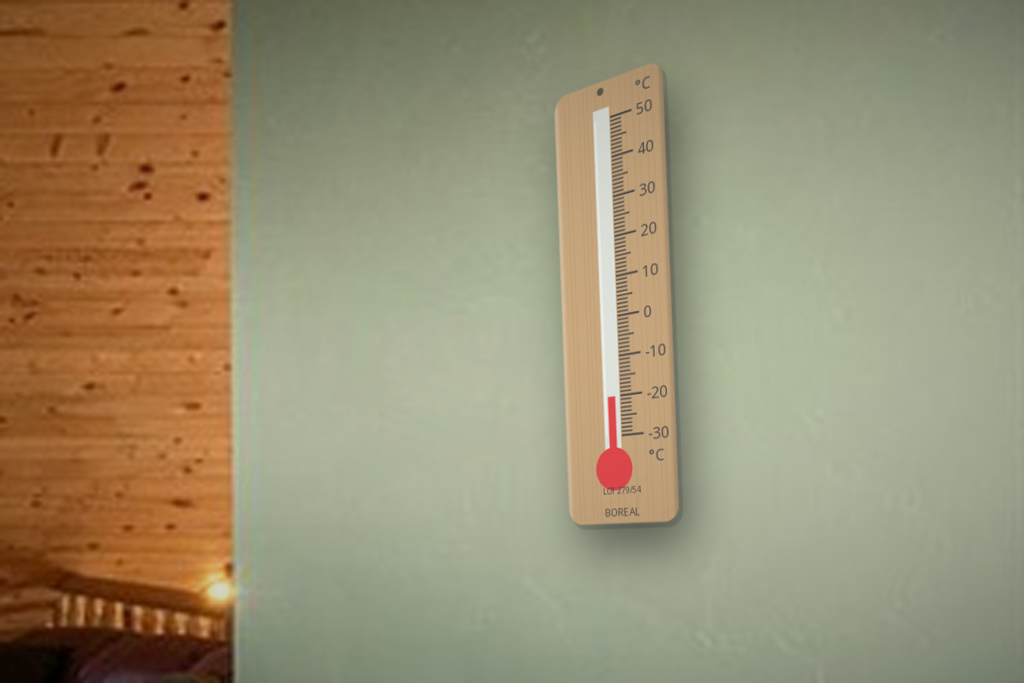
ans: -20; °C
